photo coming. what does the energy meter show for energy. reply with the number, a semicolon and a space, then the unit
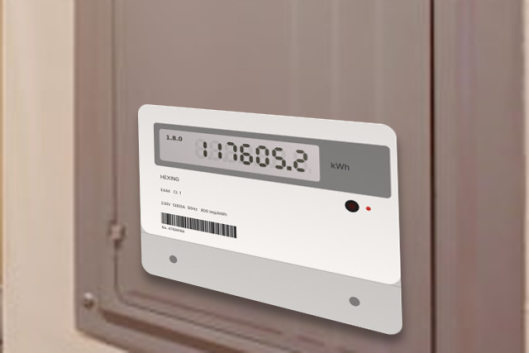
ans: 117605.2; kWh
